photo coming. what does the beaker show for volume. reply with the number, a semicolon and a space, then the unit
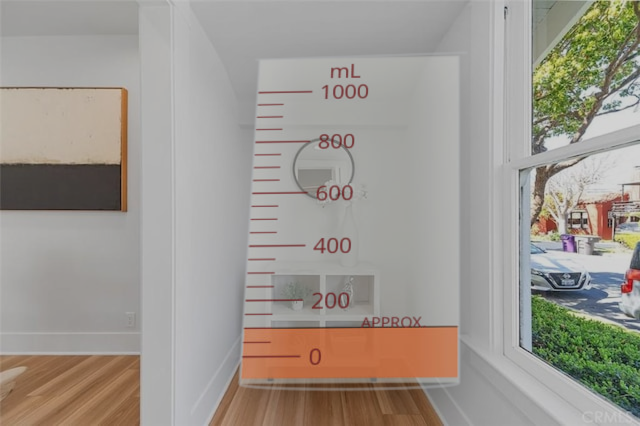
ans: 100; mL
